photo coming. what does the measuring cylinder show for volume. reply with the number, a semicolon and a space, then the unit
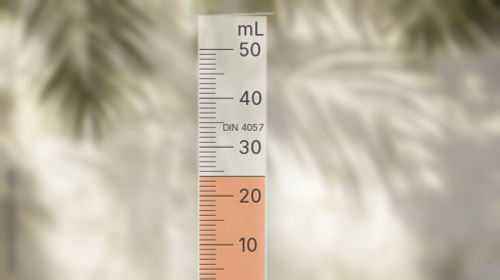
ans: 24; mL
